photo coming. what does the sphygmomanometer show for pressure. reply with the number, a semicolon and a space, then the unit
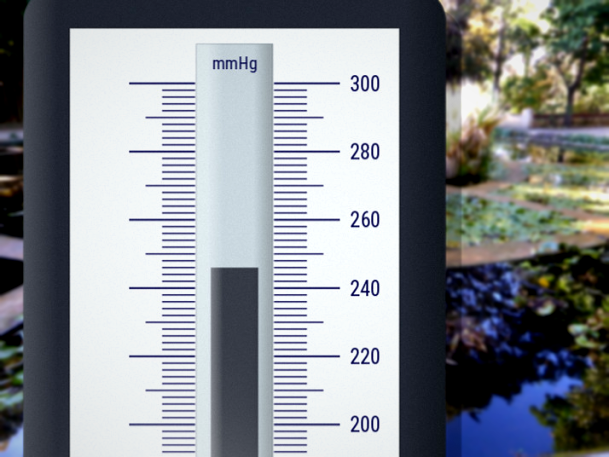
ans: 246; mmHg
